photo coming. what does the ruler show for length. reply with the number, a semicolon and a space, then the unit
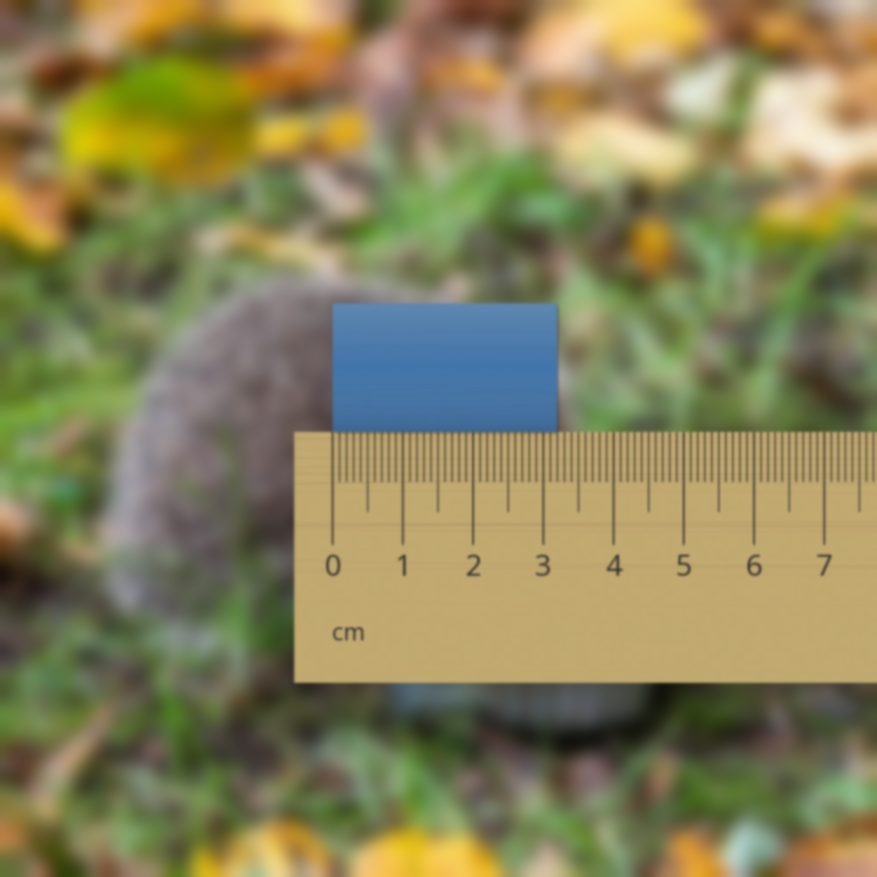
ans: 3.2; cm
